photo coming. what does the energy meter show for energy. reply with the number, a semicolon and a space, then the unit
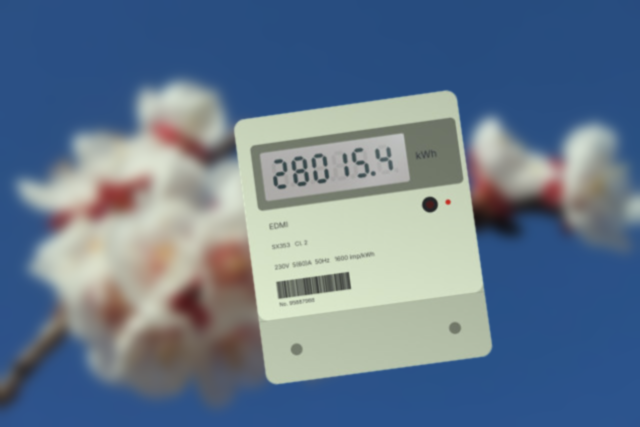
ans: 28015.4; kWh
